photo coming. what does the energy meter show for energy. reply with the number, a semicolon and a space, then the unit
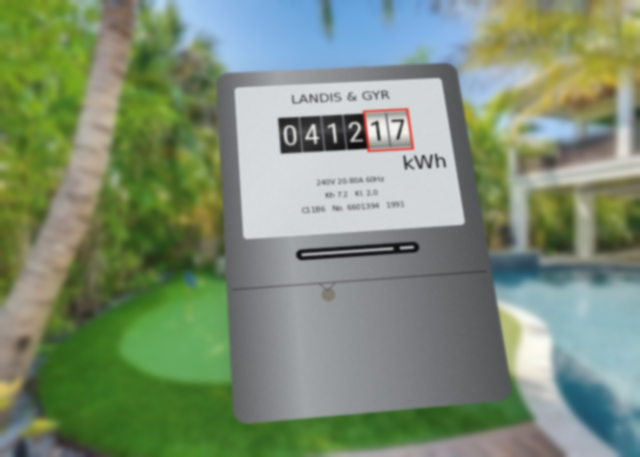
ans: 412.17; kWh
